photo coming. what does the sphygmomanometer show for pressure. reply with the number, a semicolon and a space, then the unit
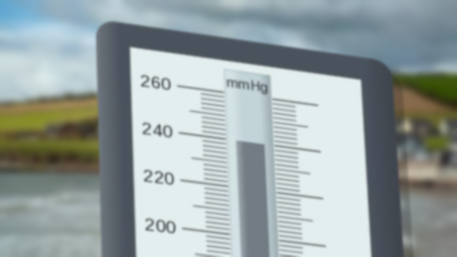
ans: 240; mmHg
